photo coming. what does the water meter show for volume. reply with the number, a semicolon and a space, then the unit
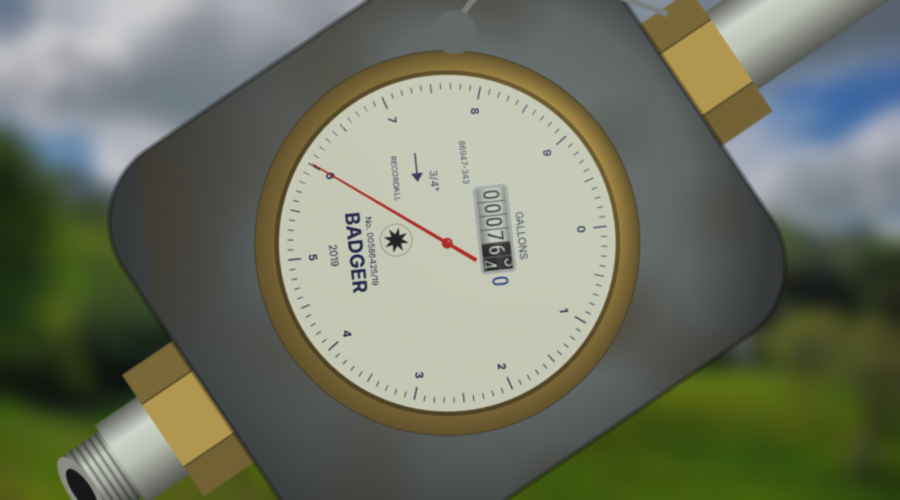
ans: 7636.0; gal
